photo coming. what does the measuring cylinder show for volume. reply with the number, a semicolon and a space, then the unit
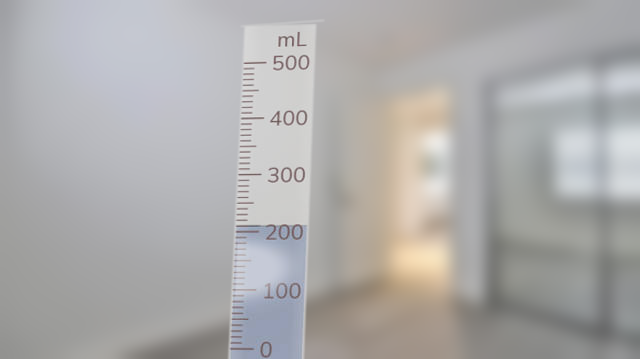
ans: 210; mL
